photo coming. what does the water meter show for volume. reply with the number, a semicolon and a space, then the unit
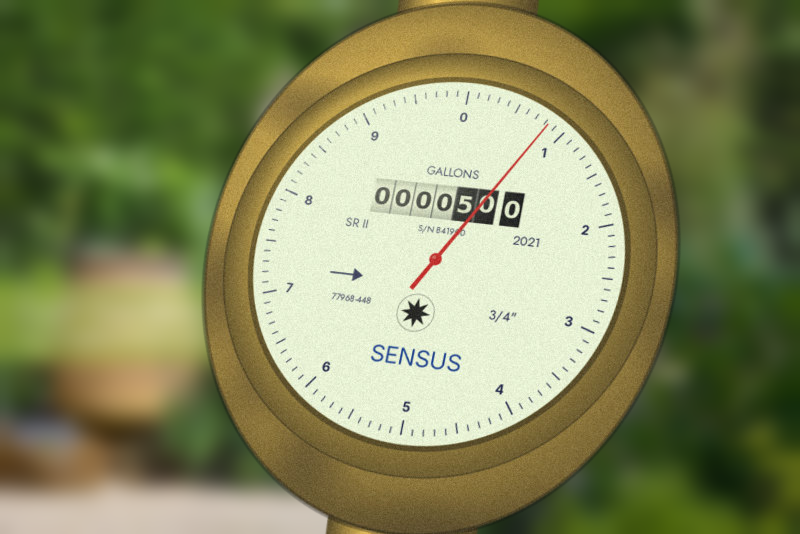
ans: 500.8; gal
